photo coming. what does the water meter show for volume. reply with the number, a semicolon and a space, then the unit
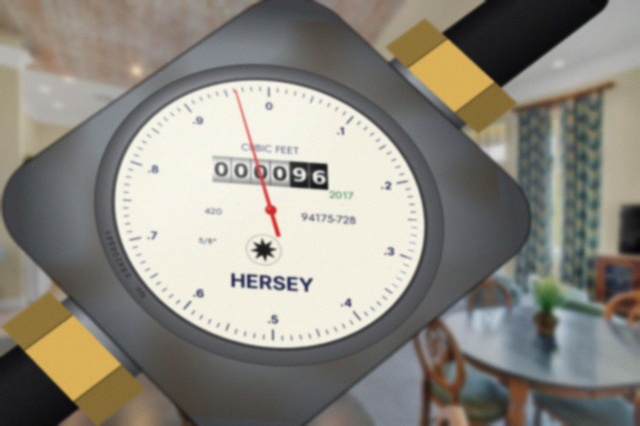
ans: 95.96; ft³
